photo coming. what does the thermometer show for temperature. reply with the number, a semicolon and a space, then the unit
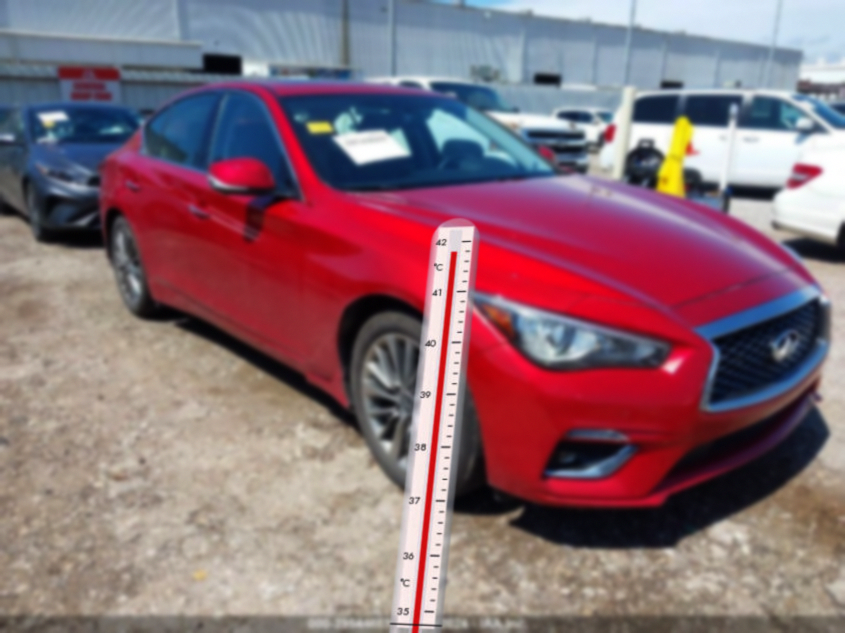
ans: 41.8; °C
